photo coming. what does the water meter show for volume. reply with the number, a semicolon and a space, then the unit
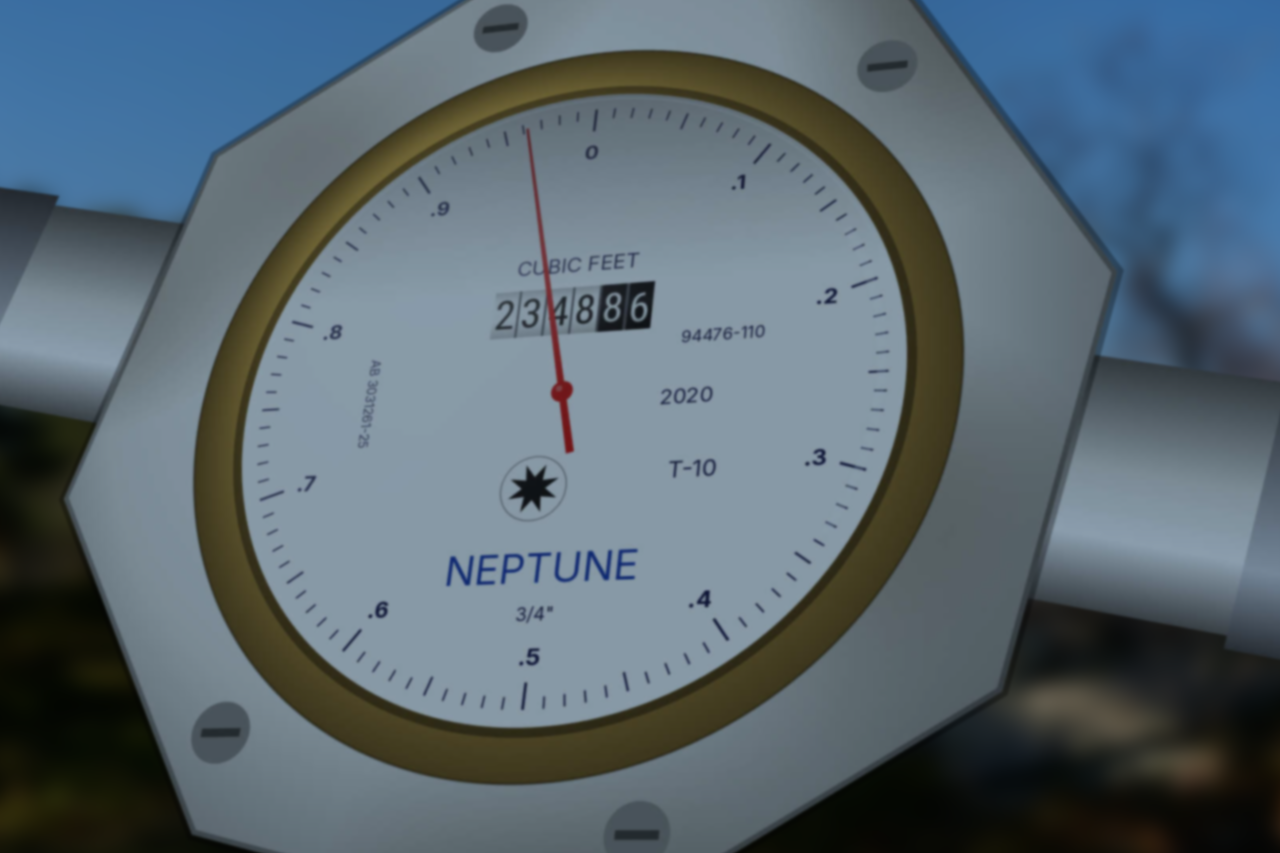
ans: 234885.96; ft³
